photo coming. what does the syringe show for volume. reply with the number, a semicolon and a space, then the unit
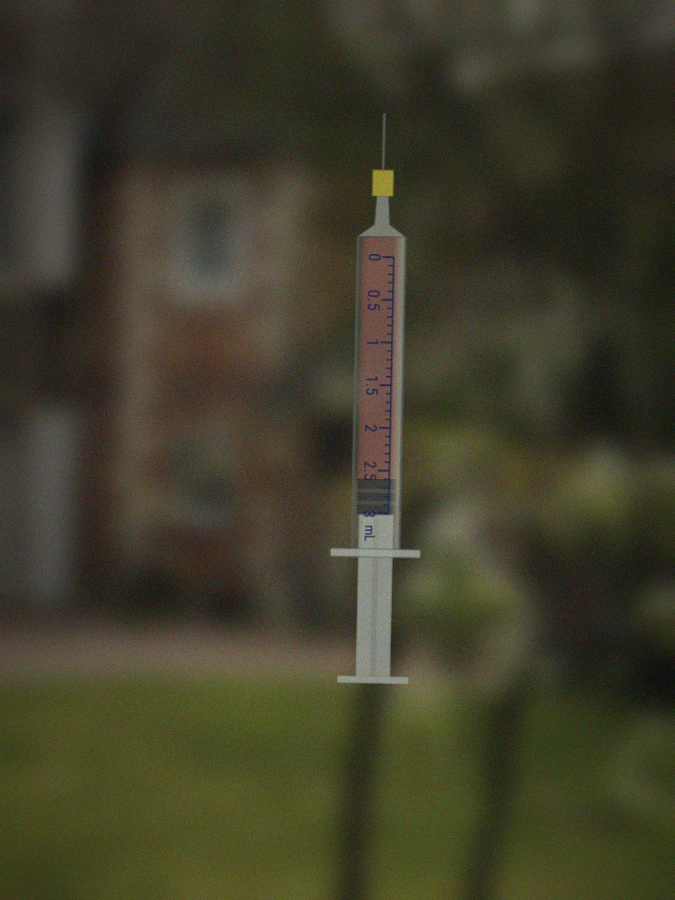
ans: 2.6; mL
